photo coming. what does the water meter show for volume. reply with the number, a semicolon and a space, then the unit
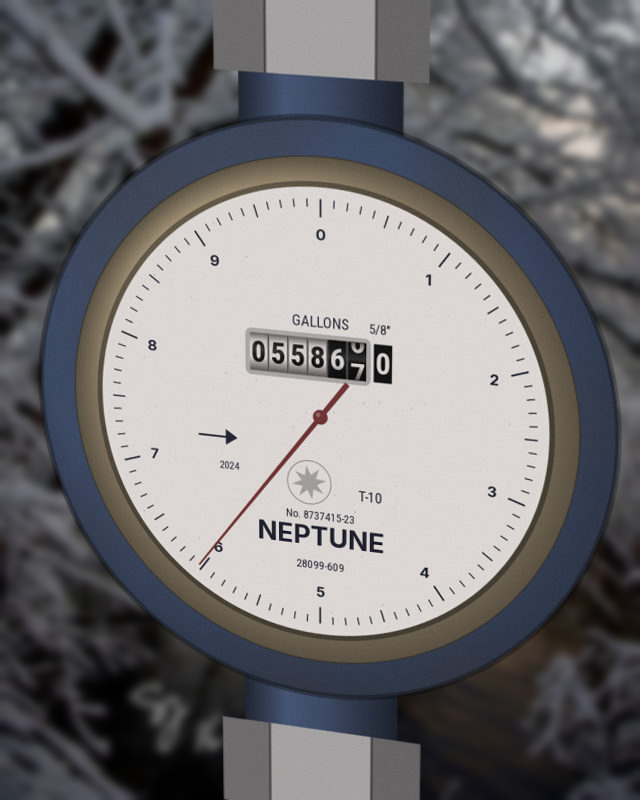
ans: 558666.0; gal
